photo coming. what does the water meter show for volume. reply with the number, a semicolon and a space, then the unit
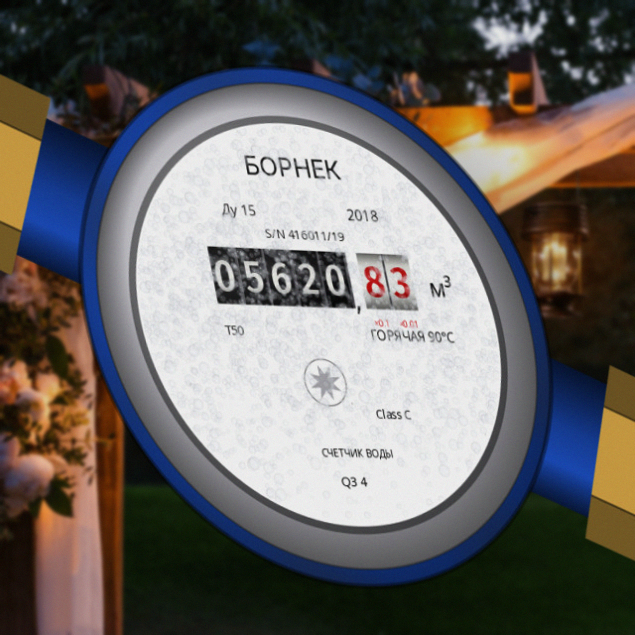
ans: 5620.83; m³
